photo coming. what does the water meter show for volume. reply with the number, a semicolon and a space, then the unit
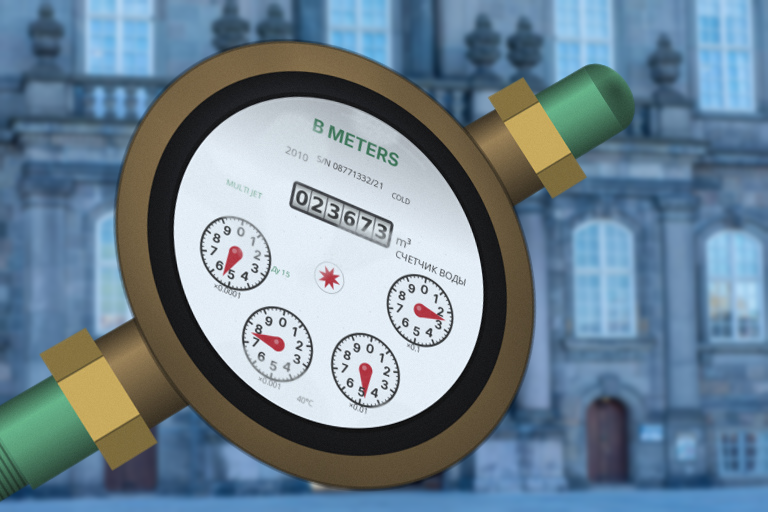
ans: 23673.2475; m³
